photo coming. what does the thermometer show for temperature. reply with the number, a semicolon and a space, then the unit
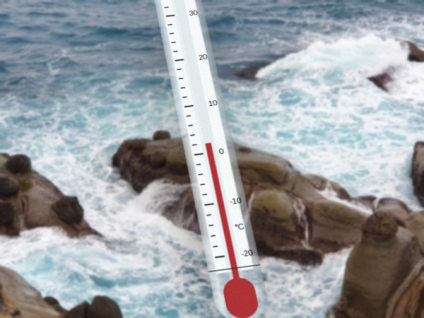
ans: 2; °C
